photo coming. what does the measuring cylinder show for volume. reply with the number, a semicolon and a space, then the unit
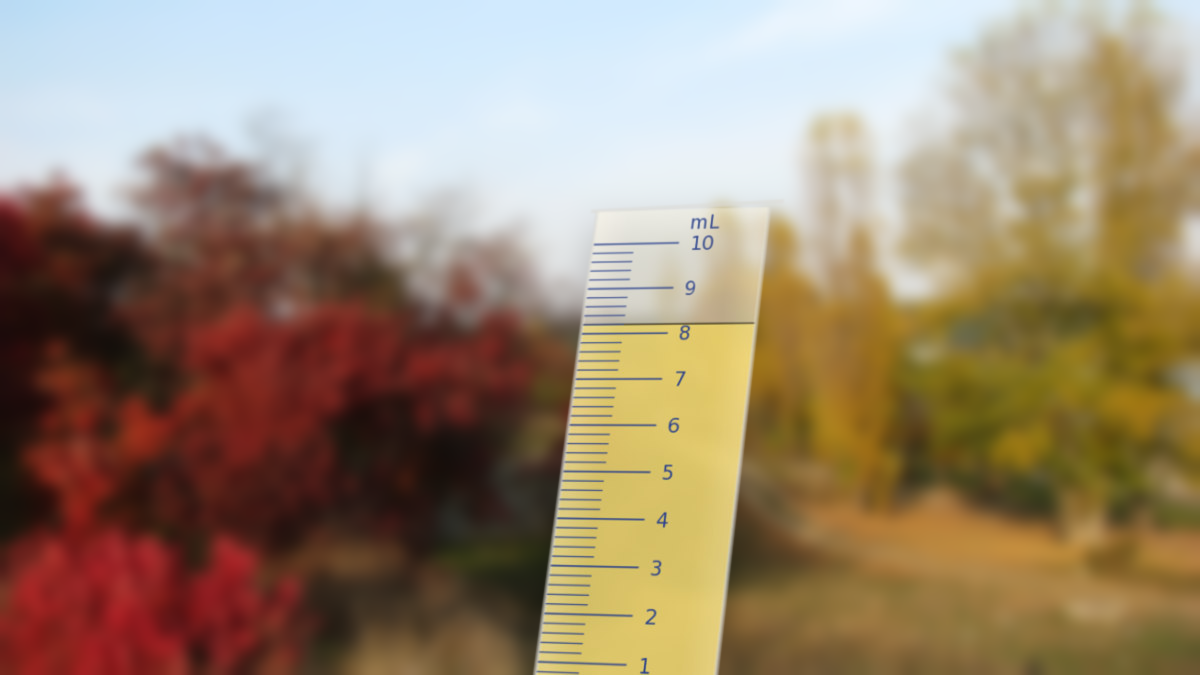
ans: 8.2; mL
